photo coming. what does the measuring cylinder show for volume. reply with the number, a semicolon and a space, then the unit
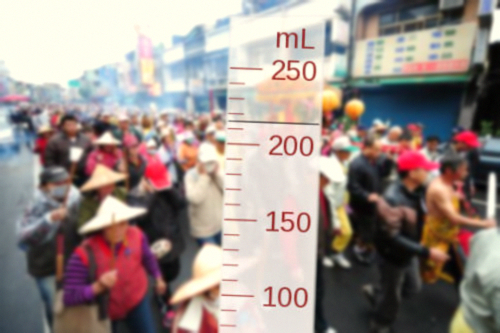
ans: 215; mL
